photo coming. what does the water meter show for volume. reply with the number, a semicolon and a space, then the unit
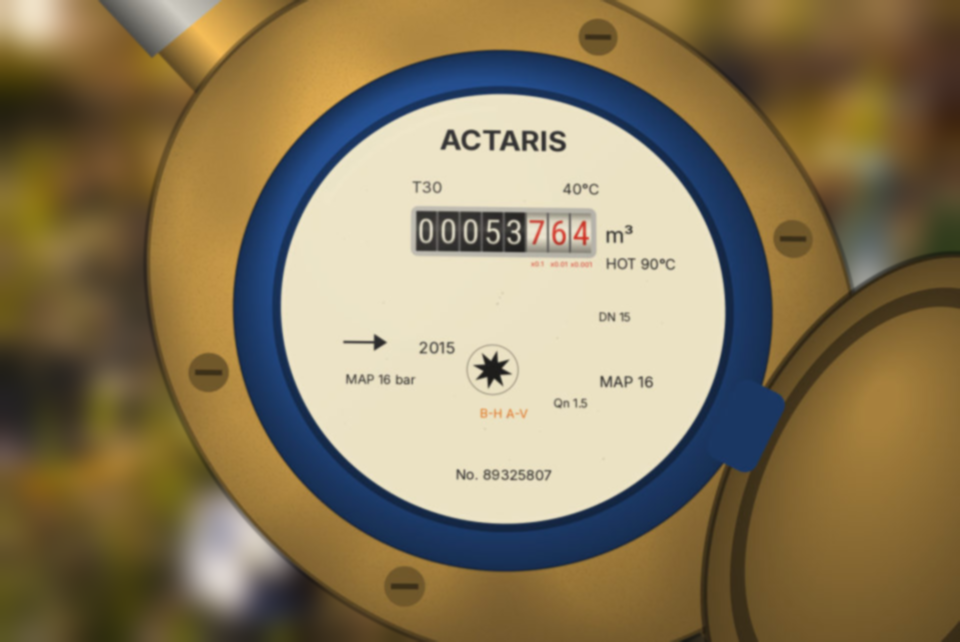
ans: 53.764; m³
